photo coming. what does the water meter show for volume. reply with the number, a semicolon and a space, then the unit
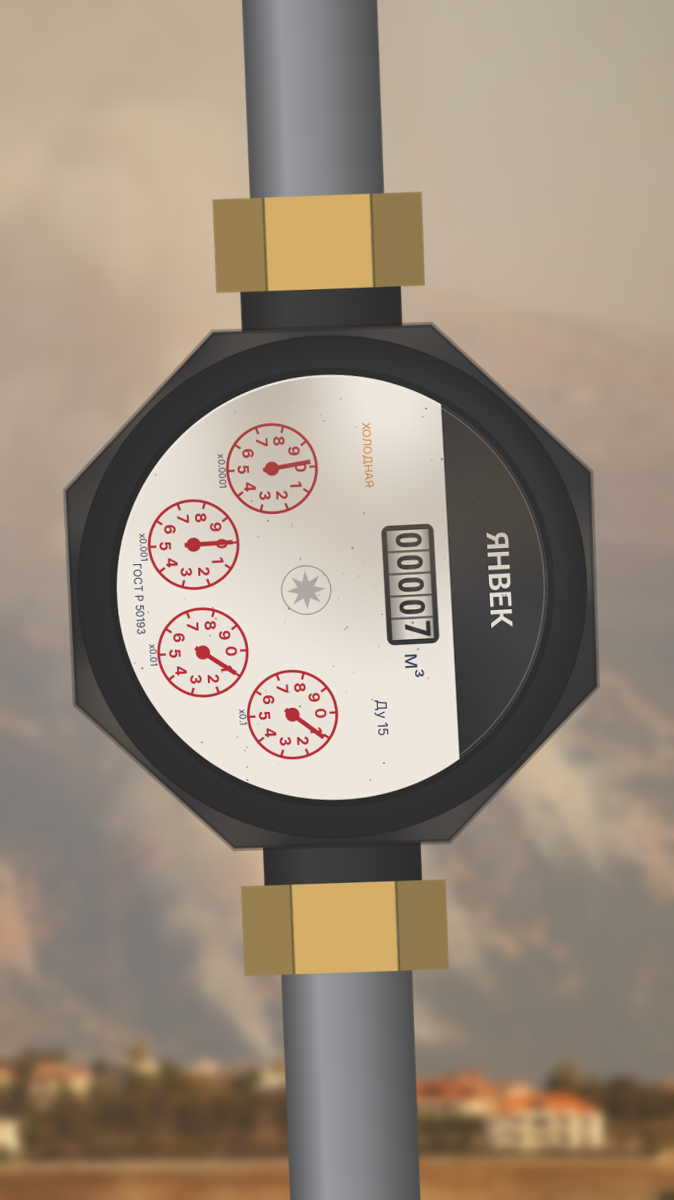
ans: 7.1099; m³
